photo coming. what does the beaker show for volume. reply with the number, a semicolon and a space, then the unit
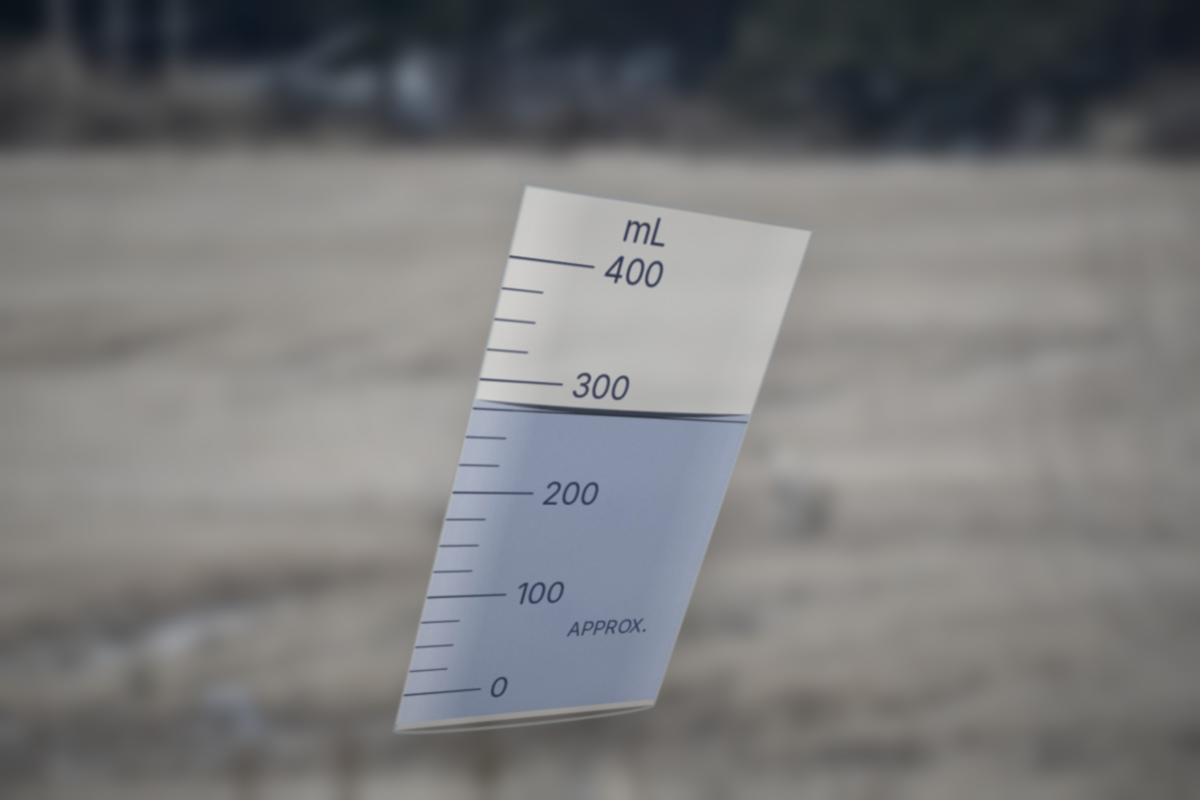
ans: 275; mL
